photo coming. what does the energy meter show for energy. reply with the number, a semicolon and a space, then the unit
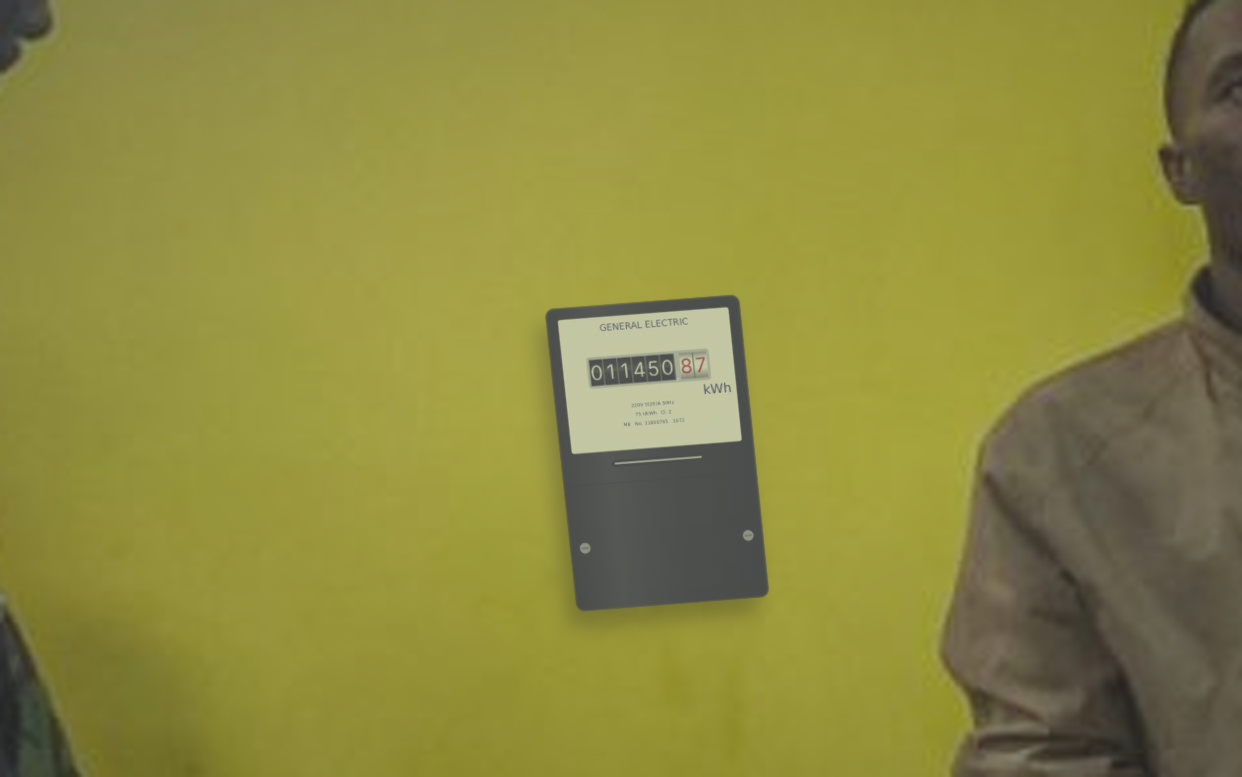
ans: 11450.87; kWh
